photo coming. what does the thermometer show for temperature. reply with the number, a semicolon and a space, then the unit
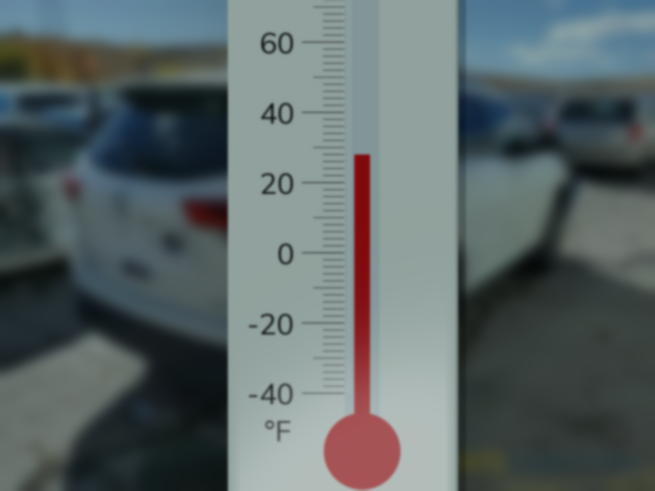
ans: 28; °F
